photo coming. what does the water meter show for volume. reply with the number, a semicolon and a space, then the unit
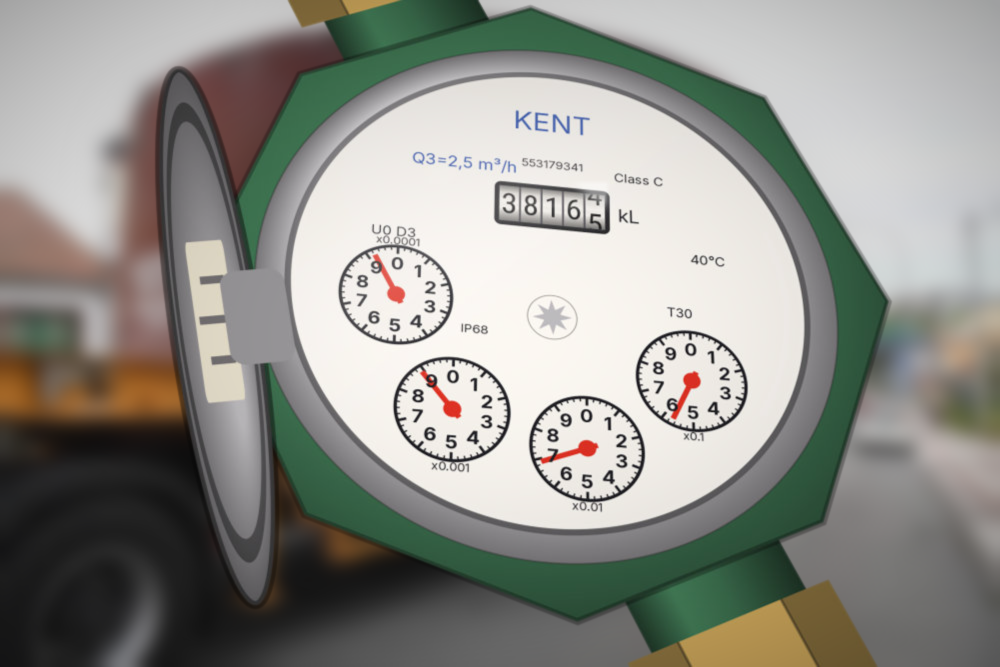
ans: 38164.5689; kL
